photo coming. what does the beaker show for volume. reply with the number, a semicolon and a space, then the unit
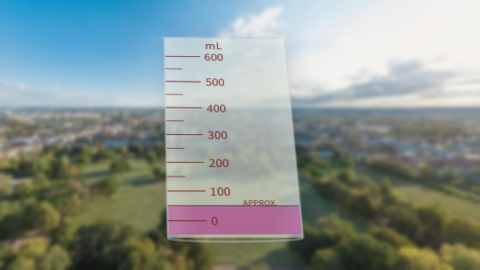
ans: 50; mL
